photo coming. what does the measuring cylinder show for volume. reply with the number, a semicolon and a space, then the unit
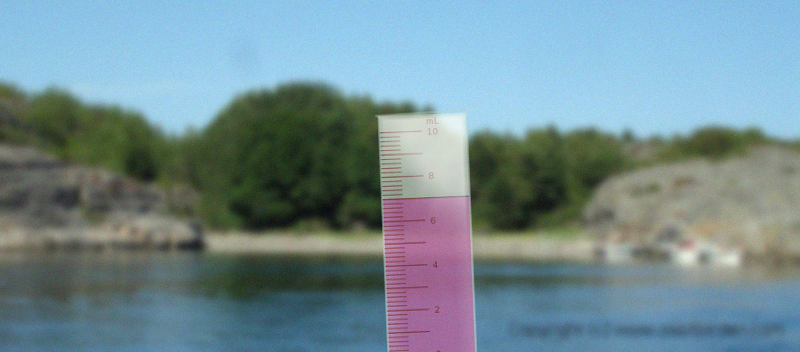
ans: 7; mL
